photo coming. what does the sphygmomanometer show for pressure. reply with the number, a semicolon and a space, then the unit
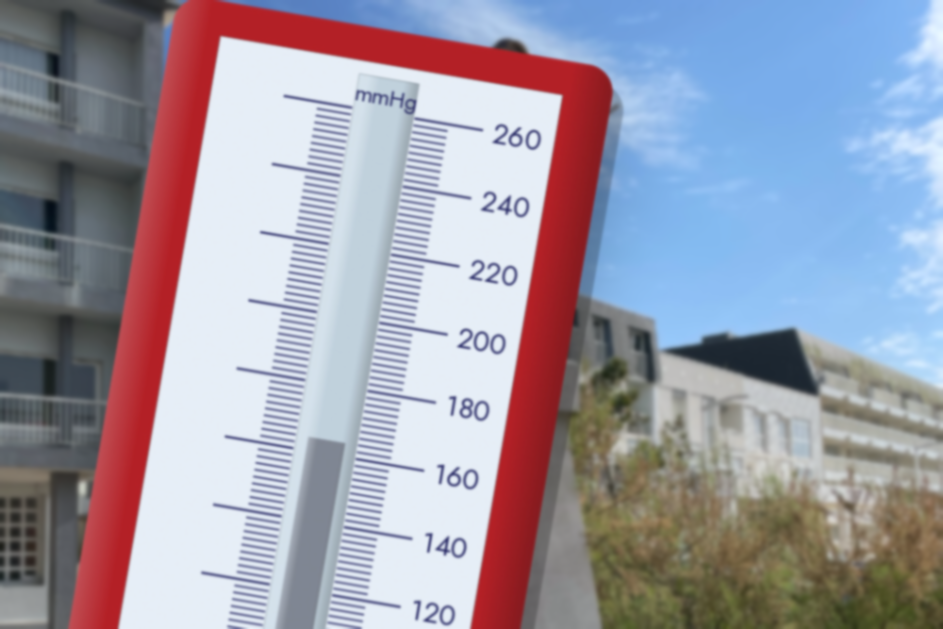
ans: 164; mmHg
